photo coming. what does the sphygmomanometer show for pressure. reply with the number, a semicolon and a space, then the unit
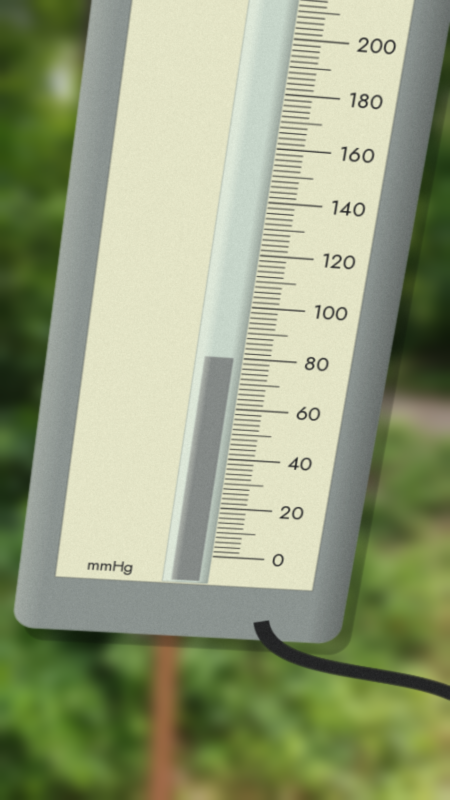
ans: 80; mmHg
